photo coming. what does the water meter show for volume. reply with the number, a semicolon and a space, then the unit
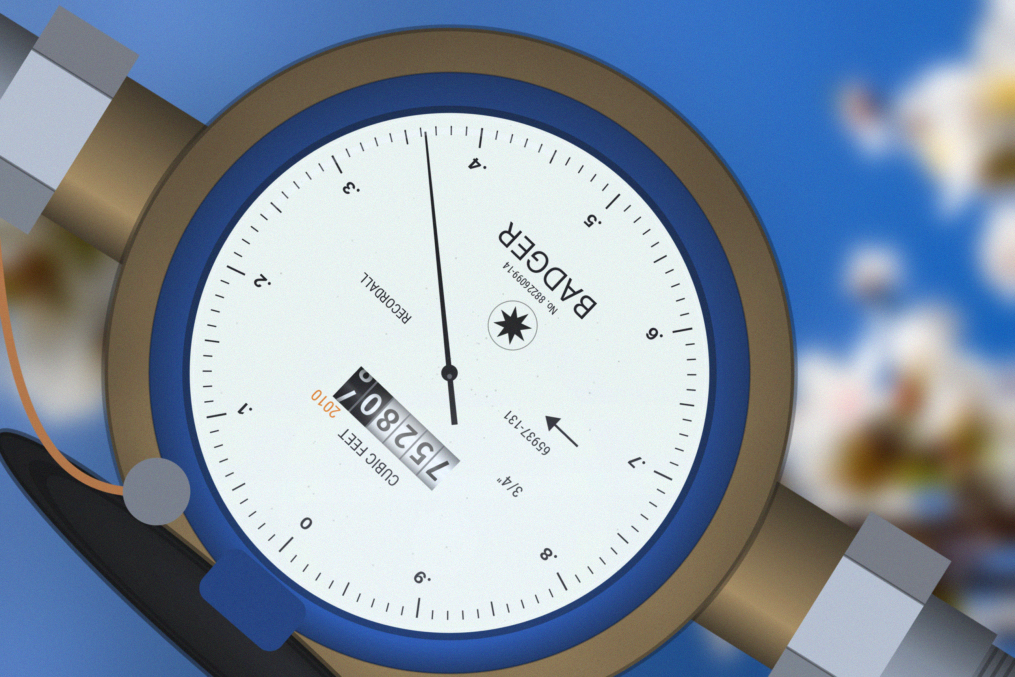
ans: 752807.36; ft³
